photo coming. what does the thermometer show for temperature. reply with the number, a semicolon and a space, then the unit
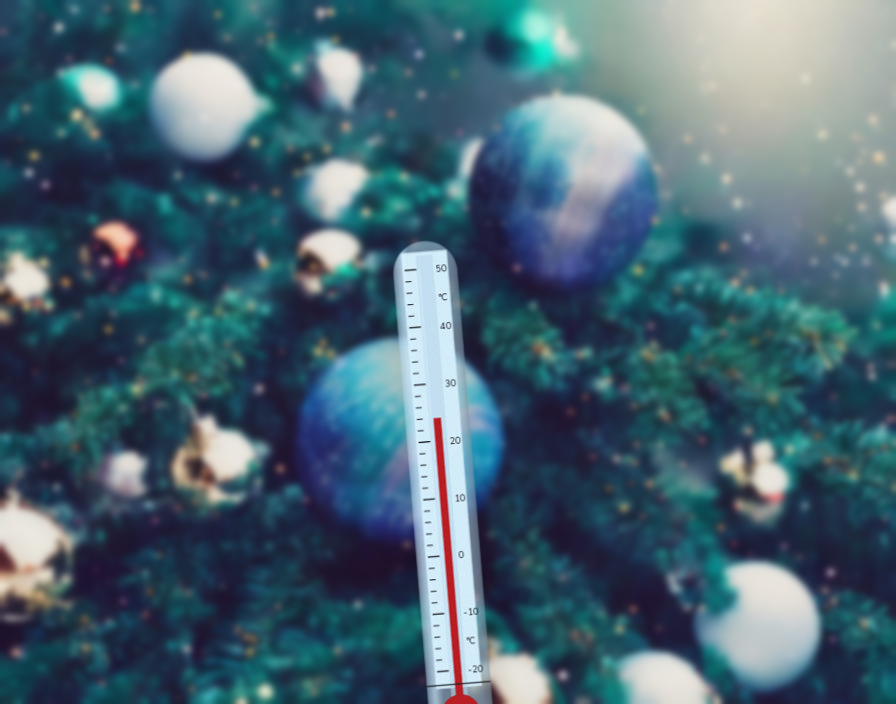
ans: 24; °C
